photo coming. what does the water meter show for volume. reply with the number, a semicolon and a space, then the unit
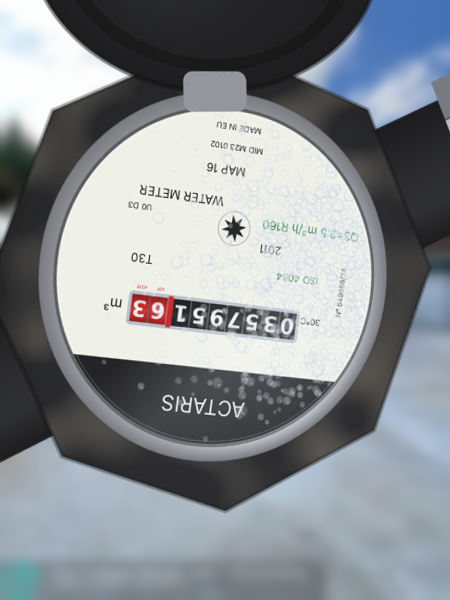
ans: 357951.63; m³
